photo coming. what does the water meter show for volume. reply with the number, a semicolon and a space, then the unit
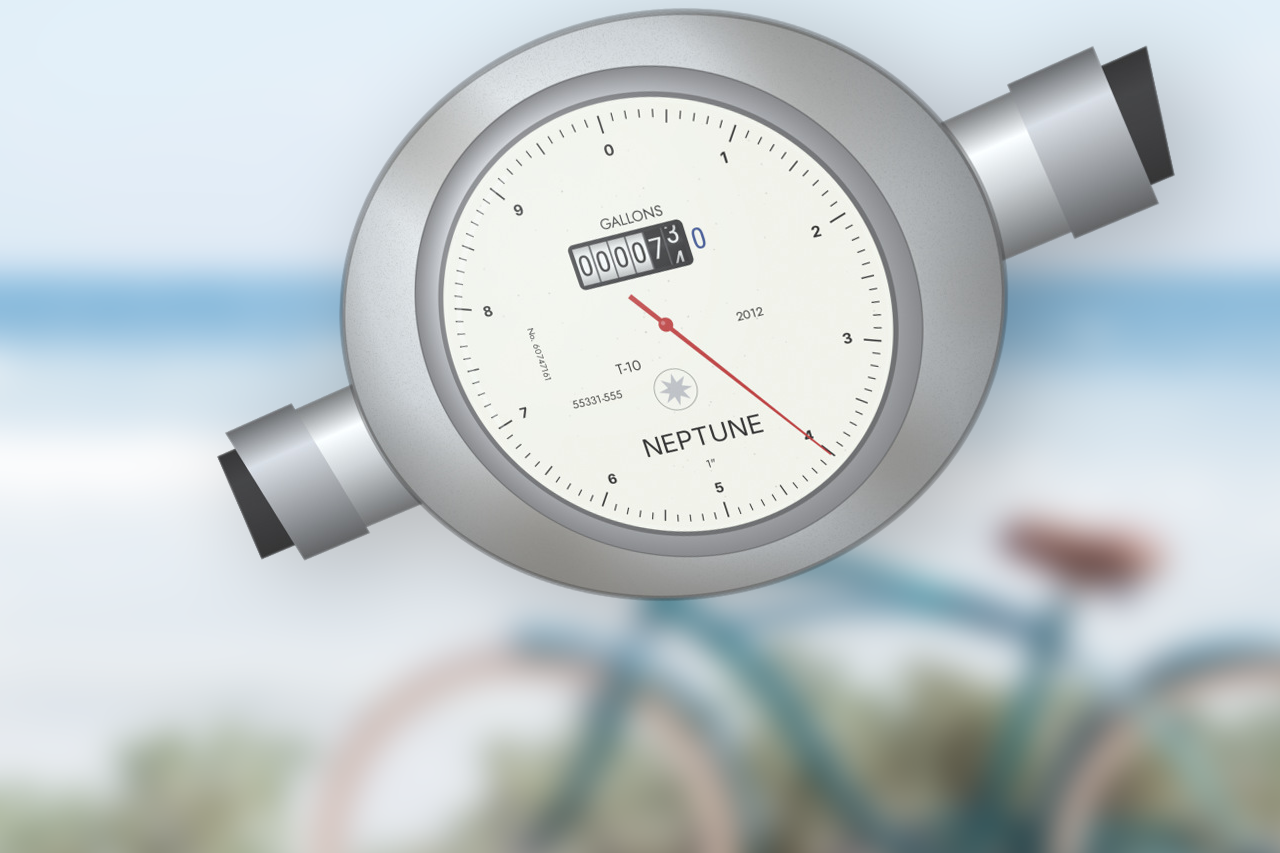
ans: 734.0; gal
